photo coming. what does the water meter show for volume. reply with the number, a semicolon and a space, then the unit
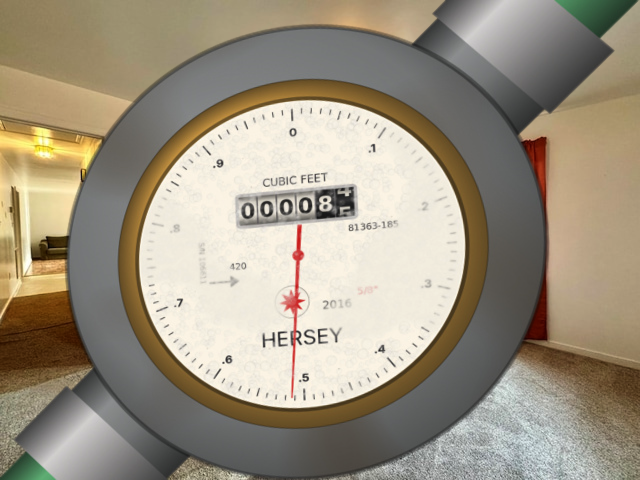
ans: 84.51; ft³
